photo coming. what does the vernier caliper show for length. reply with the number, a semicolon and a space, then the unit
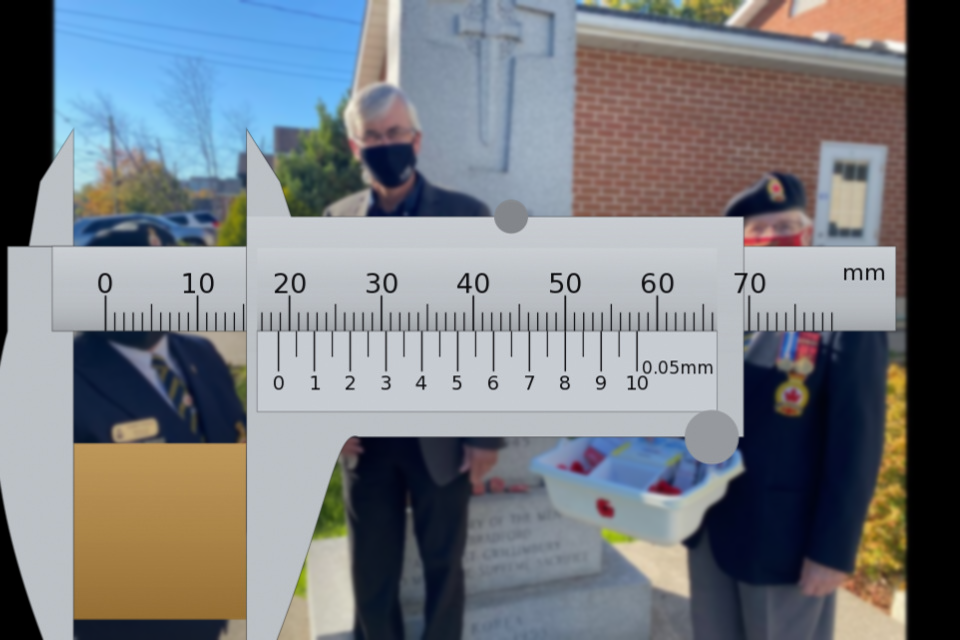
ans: 18.8; mm
